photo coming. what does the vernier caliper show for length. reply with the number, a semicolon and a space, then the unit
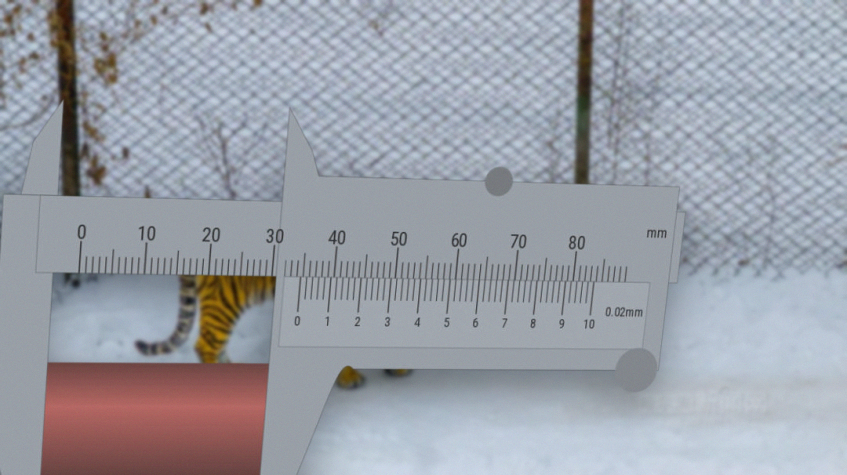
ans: 34.6; mm
